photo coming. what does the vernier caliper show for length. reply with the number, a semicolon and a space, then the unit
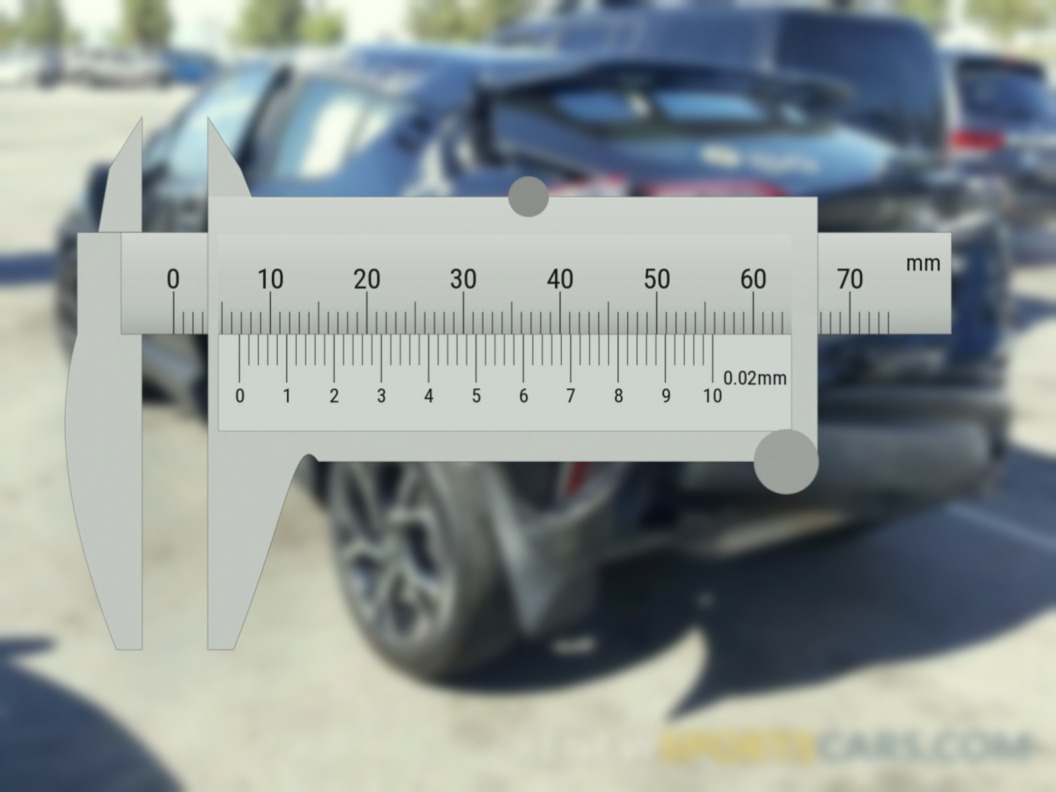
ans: 6.8; mm
